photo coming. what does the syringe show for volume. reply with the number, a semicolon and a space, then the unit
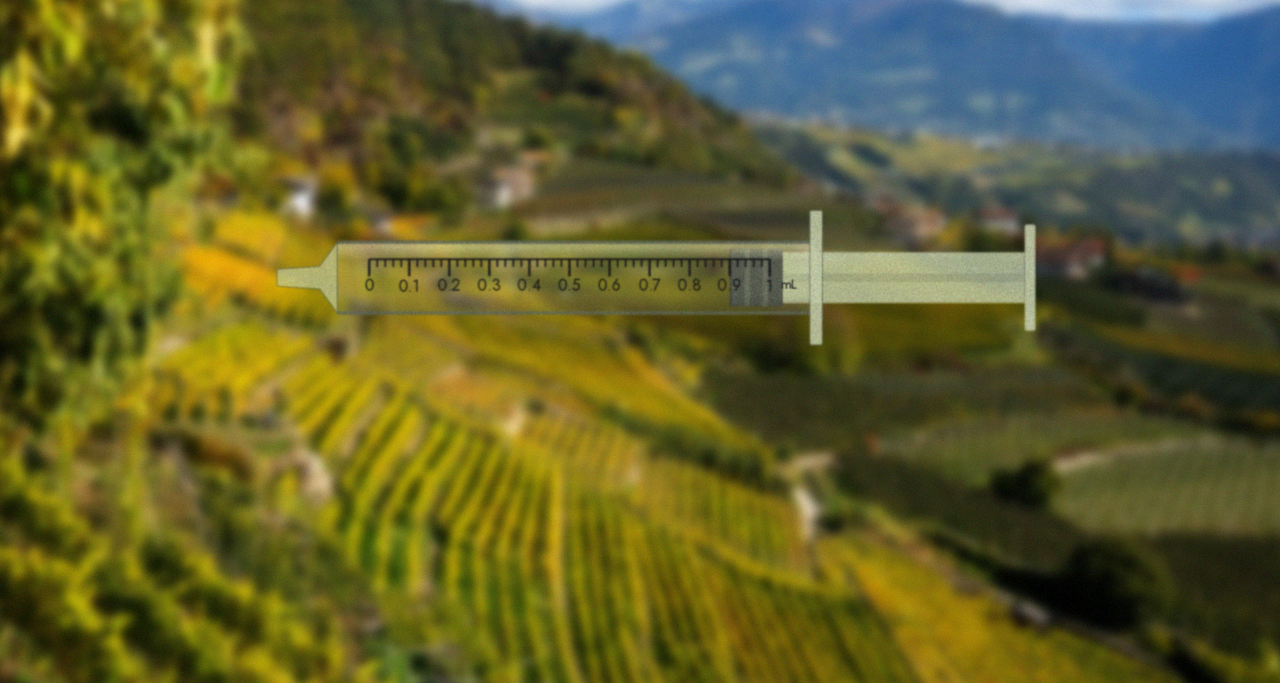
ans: 0.9; mL
